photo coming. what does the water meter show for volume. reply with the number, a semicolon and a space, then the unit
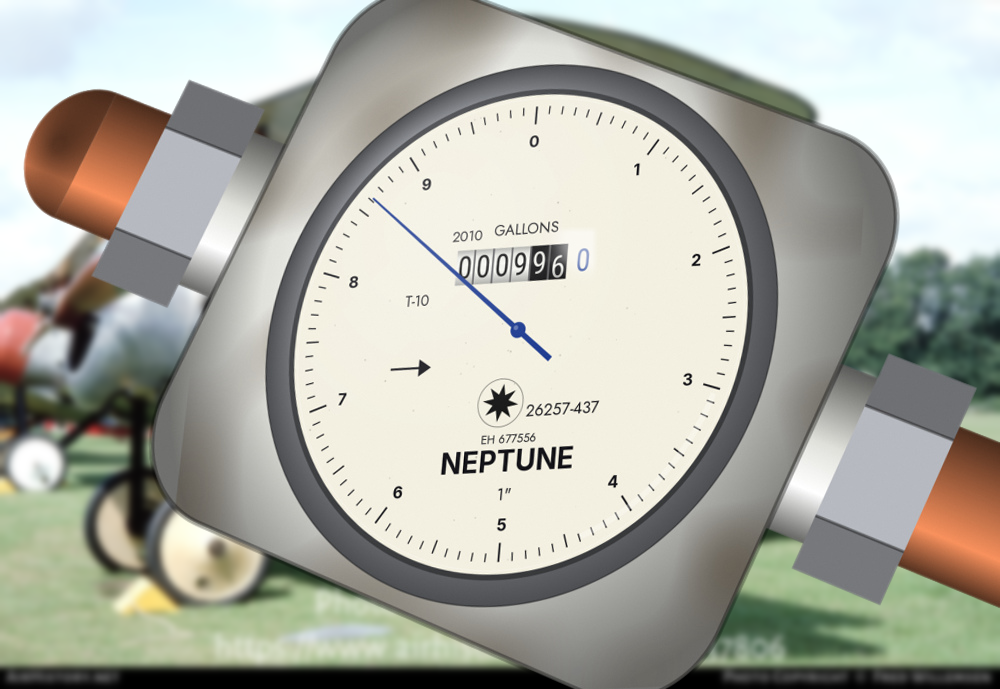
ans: 9958.6; gal
